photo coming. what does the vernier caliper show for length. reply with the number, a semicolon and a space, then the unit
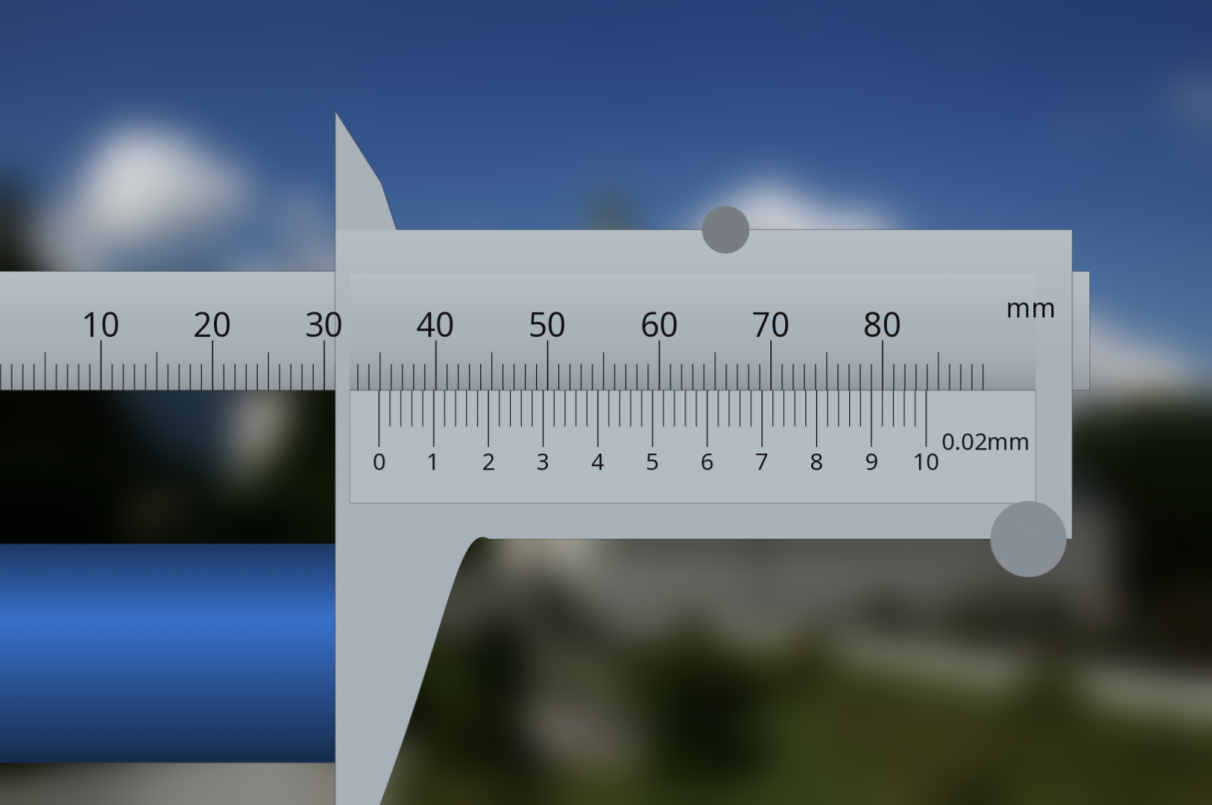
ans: 34.9; mm
